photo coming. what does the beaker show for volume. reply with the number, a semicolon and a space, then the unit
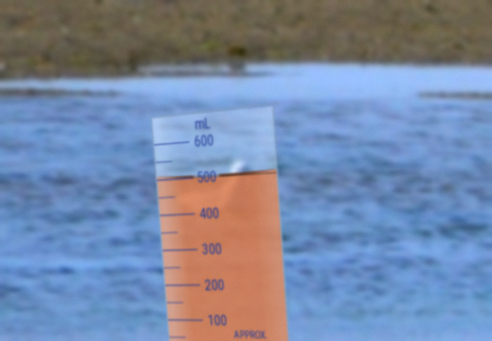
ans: 500; mL
